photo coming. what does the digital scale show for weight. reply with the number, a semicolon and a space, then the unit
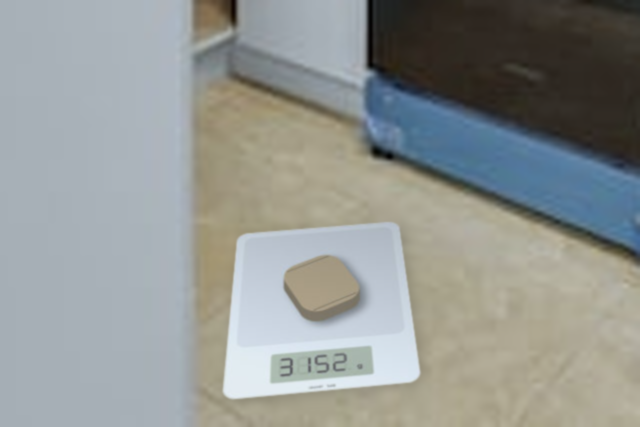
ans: 3152; g
